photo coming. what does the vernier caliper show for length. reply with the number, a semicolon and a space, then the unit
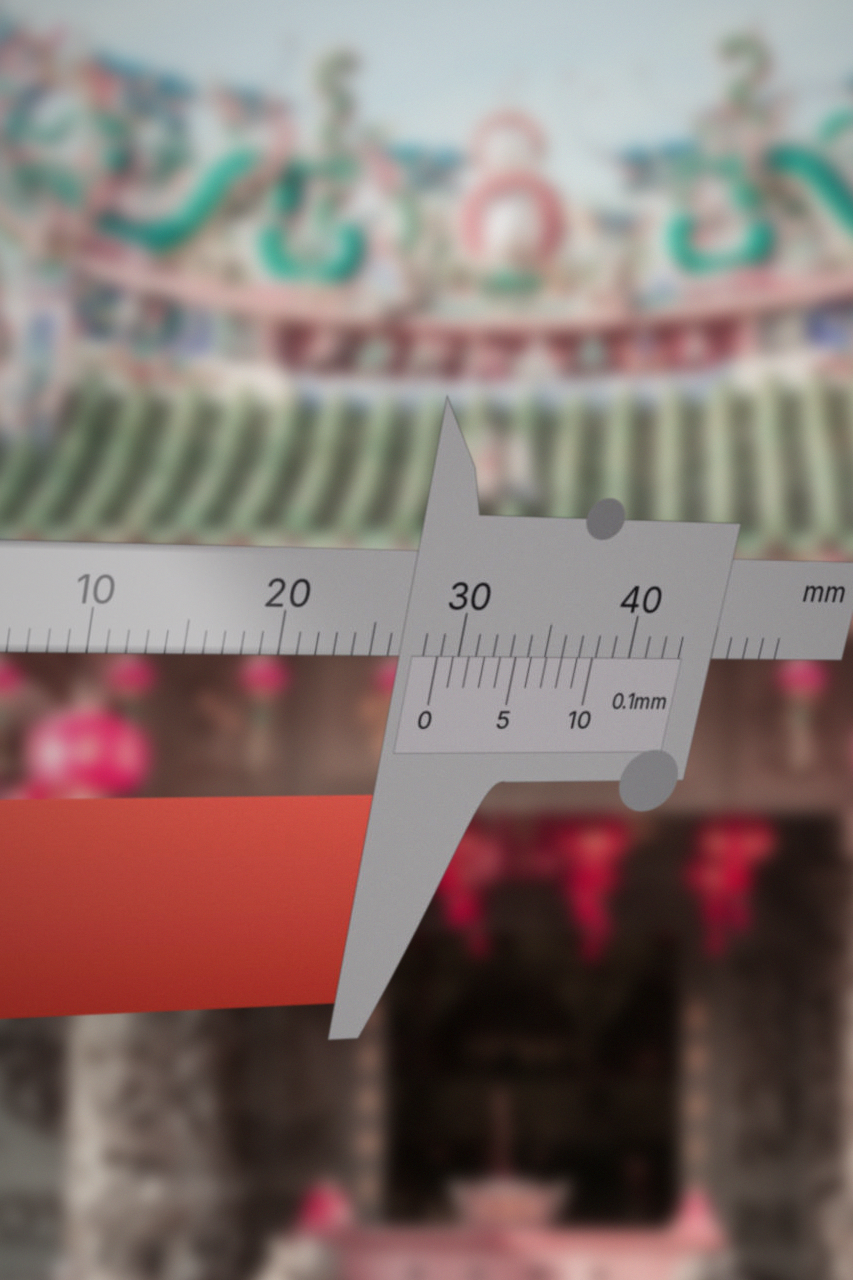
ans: 28.8; mm
